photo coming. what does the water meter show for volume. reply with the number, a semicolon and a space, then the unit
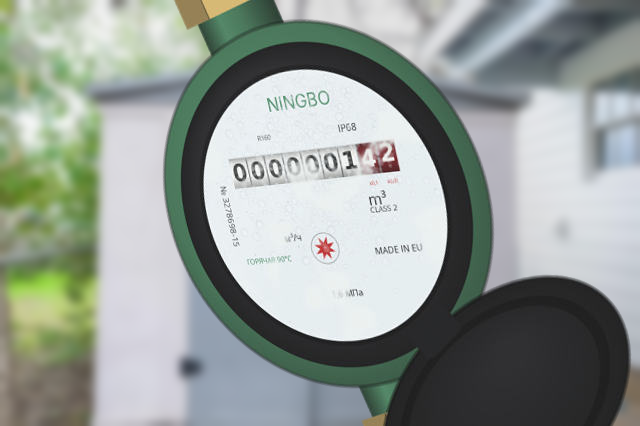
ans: 1.42; m³
